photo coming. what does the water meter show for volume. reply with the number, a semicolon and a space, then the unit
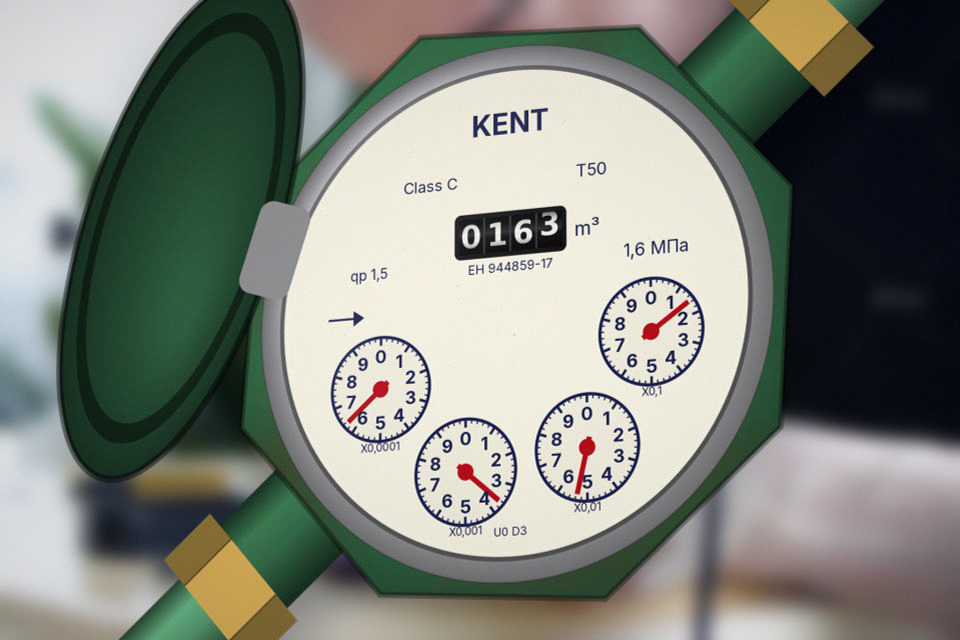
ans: 163.1536; m³
